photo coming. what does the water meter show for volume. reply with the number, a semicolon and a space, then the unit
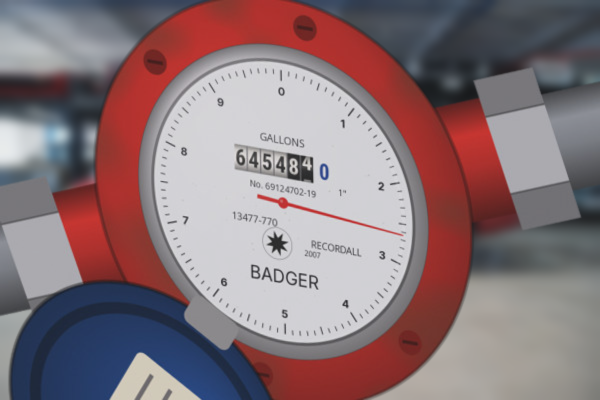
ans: 6454842.6; gal
